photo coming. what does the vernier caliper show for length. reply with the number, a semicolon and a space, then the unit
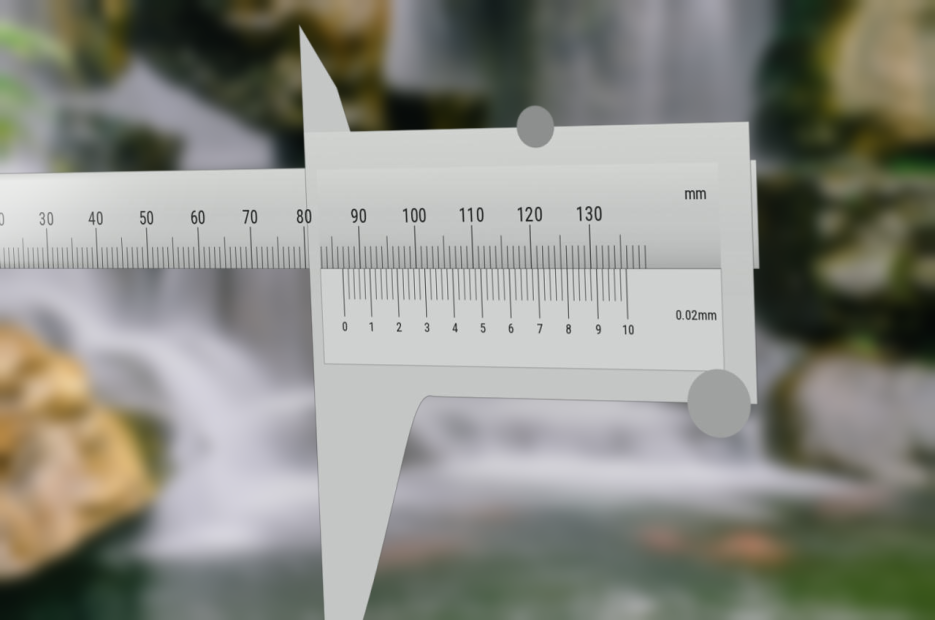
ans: 86.8; mm
